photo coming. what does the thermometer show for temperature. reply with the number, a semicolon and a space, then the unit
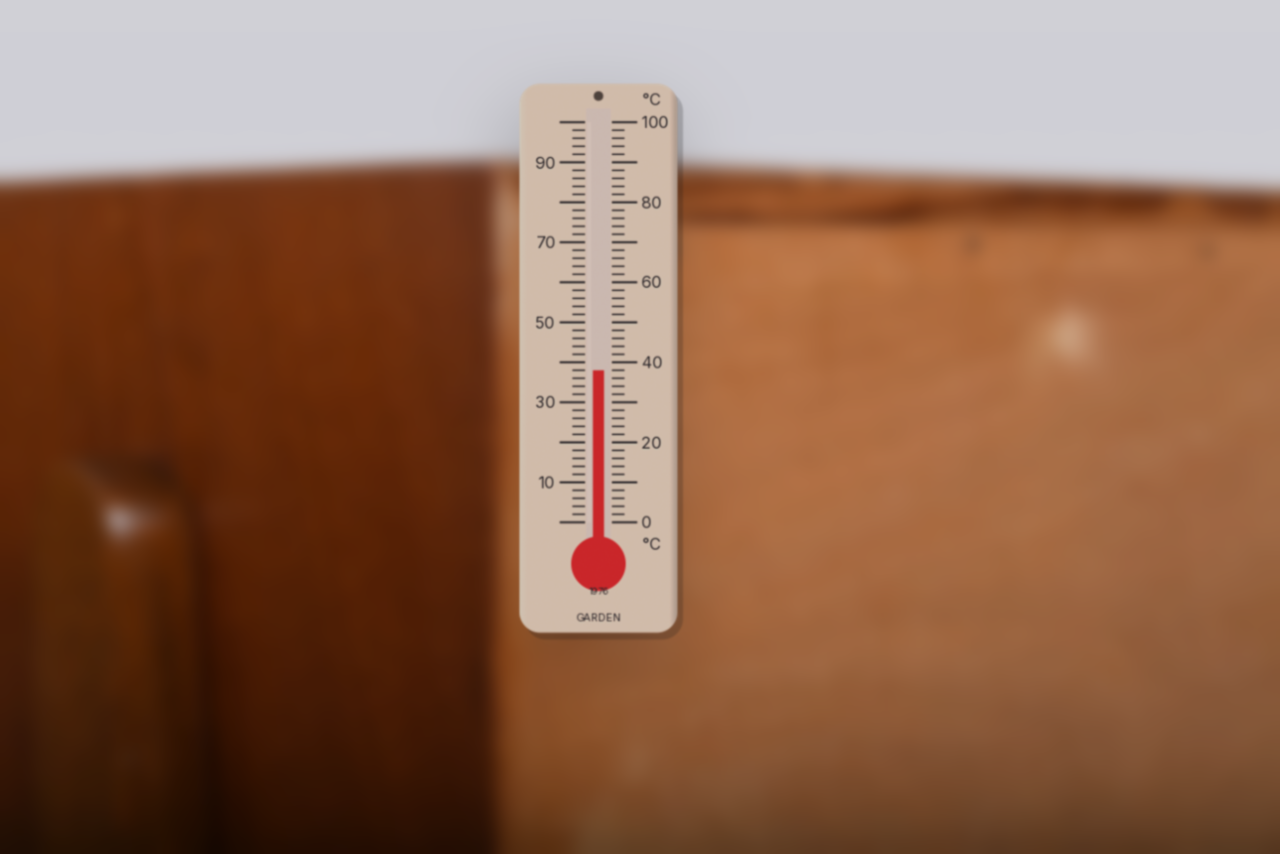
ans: 38; °C
